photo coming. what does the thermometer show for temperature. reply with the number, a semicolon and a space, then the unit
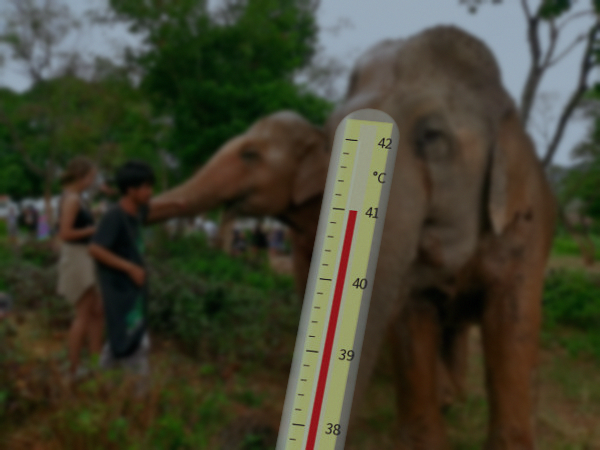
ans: 41; °C
